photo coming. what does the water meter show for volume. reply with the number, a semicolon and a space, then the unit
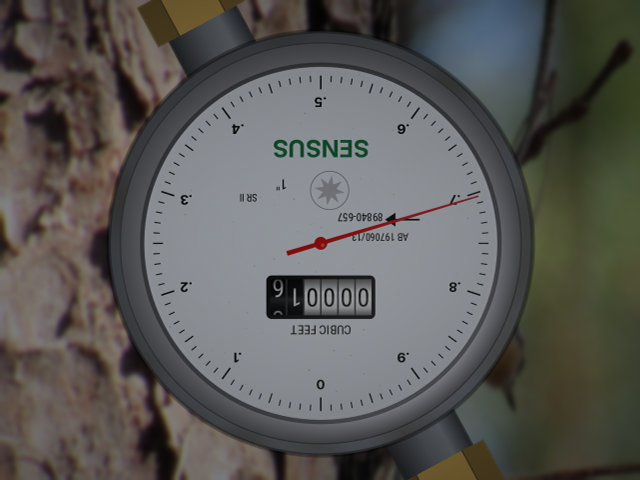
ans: 15.70; ft³
